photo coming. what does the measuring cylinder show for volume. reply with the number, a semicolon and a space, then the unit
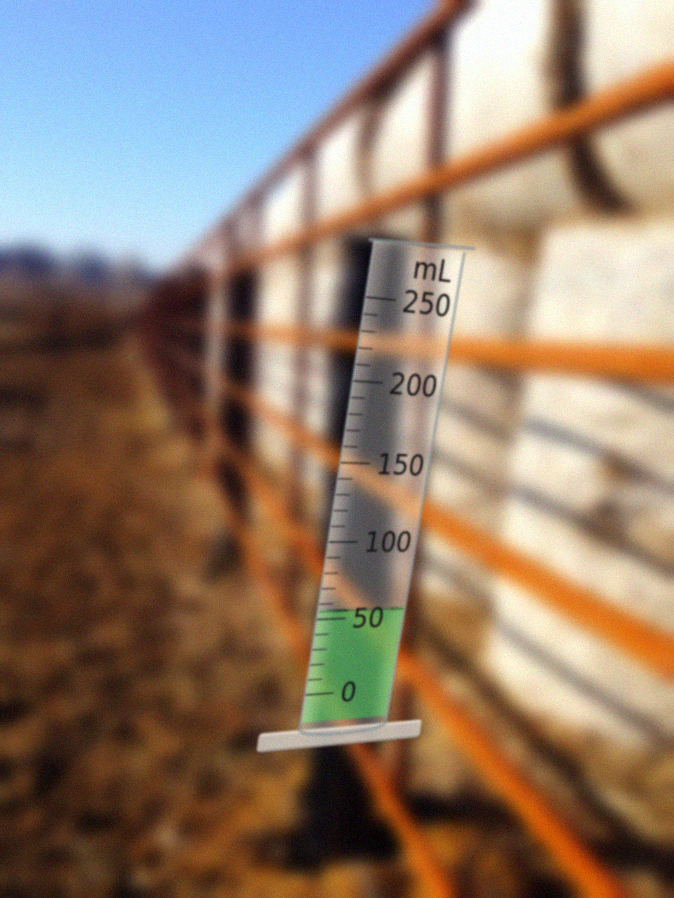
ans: 55; mL
